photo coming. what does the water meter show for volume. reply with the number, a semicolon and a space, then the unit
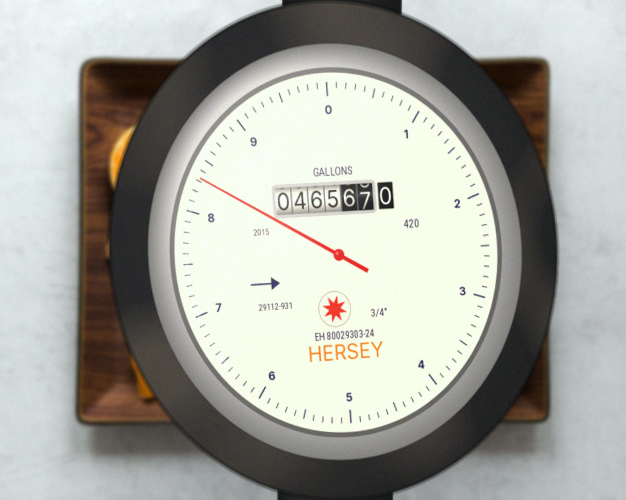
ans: 465668.3; gal
